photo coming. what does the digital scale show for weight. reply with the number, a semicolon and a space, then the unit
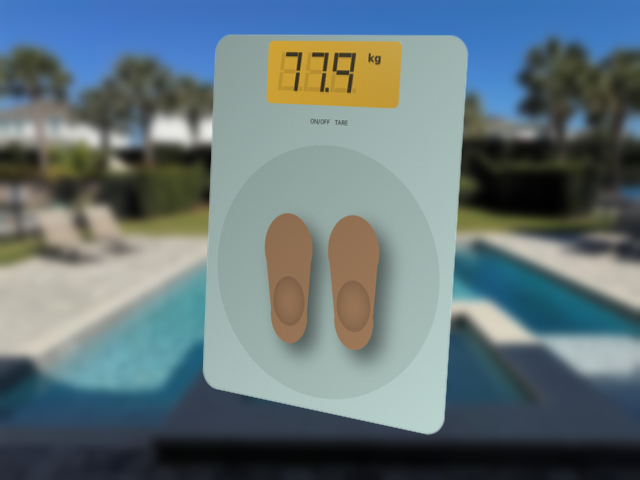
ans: 77.9; kg
